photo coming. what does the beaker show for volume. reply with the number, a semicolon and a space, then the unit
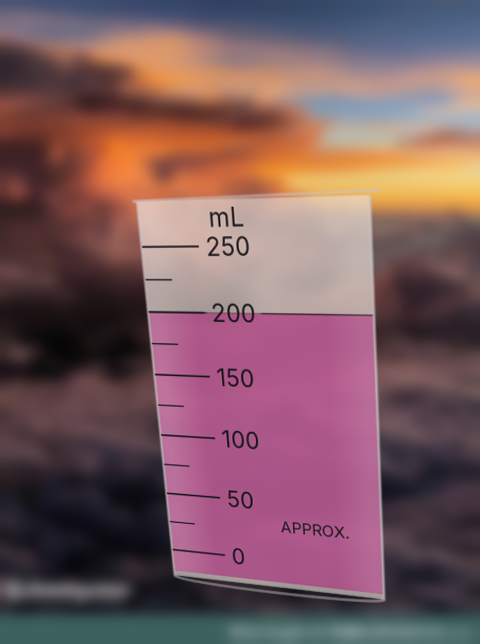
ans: 200; mL
